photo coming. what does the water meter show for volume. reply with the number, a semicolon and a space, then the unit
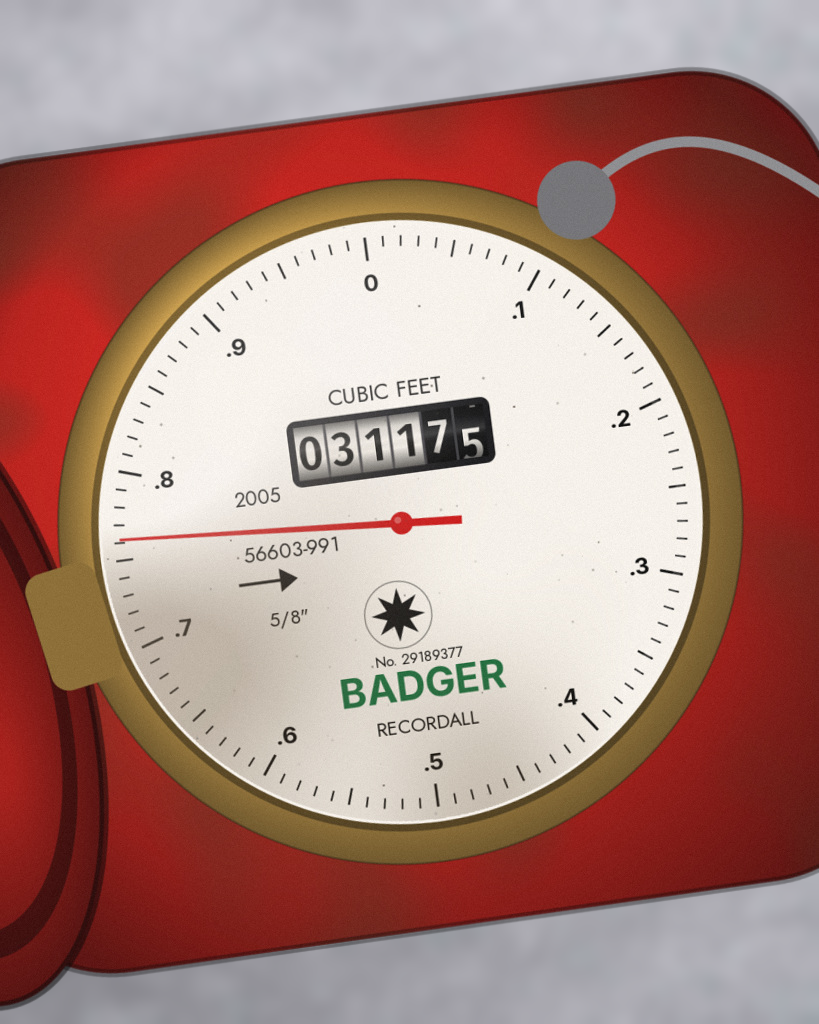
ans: 31174.76; ft³
